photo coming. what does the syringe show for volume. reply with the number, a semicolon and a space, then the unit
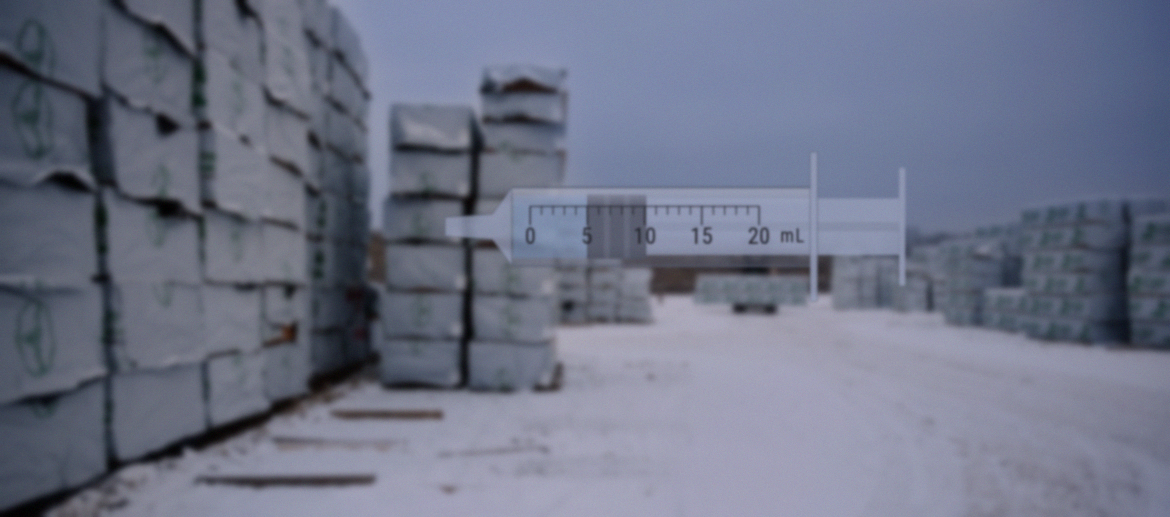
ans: 5; mL
